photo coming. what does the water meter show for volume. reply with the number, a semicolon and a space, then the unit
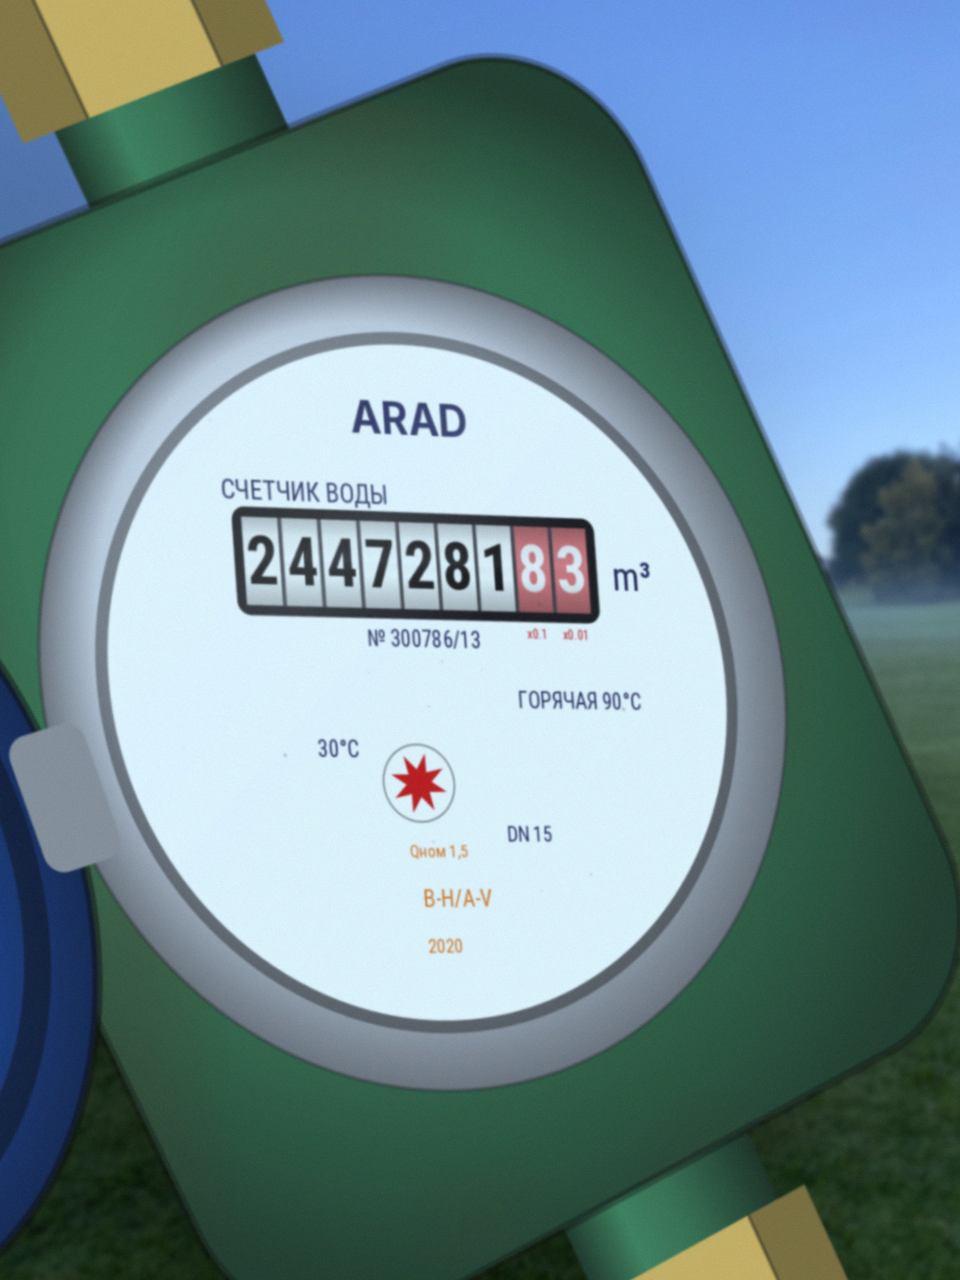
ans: 2447281.83; m³
